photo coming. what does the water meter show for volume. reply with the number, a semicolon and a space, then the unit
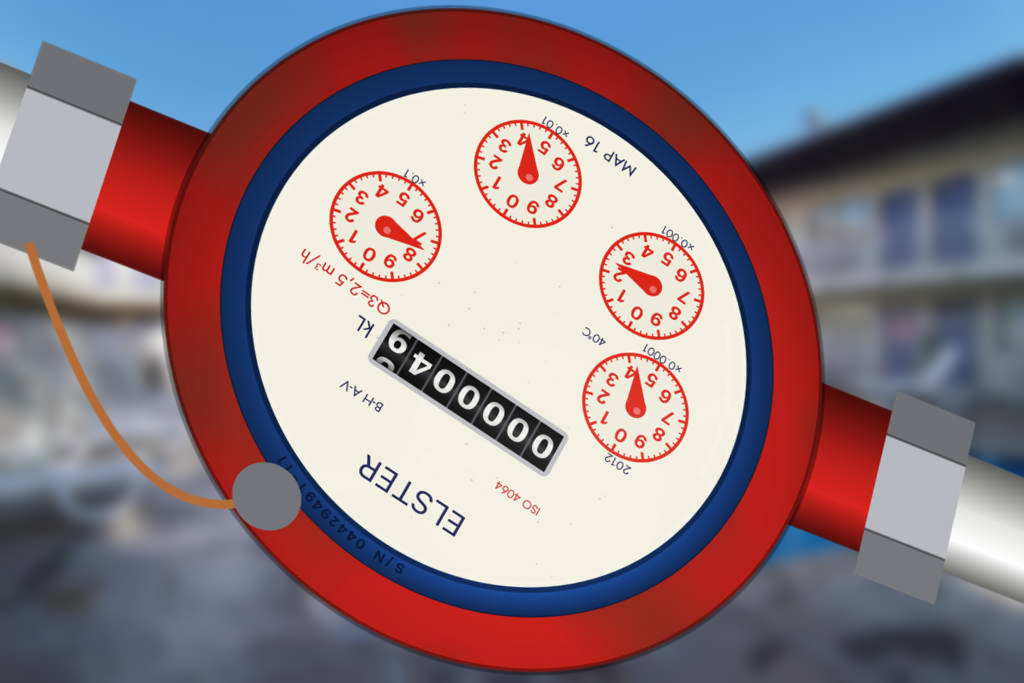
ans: 48.7424; kL
